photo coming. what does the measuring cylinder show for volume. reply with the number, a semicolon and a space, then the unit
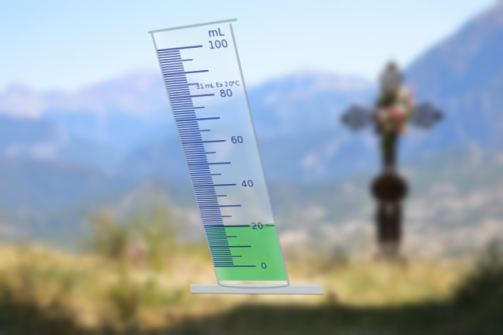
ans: 20; mL
